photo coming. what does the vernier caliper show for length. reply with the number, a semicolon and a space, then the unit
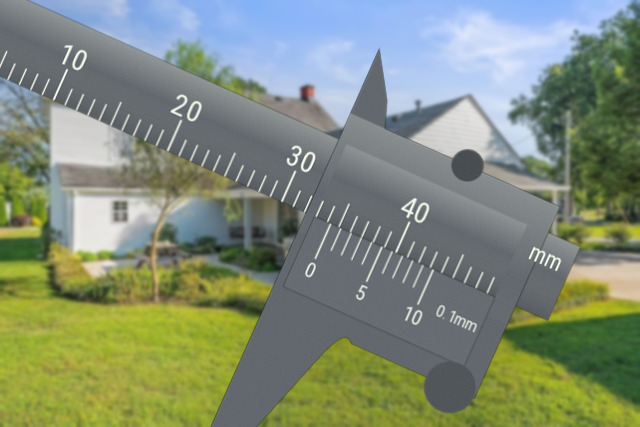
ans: 34.3; mm
